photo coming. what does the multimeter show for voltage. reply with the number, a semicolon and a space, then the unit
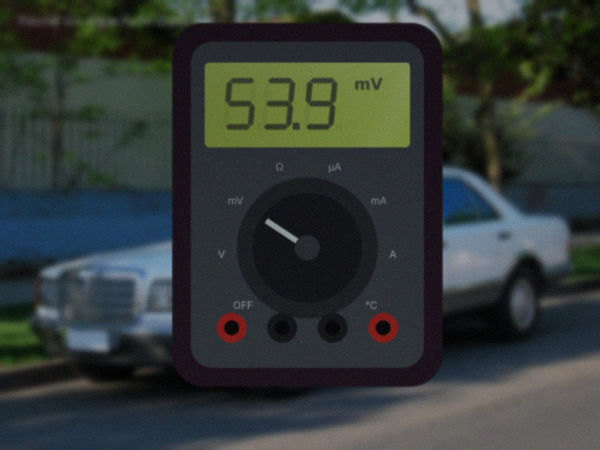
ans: 53.9; mV
